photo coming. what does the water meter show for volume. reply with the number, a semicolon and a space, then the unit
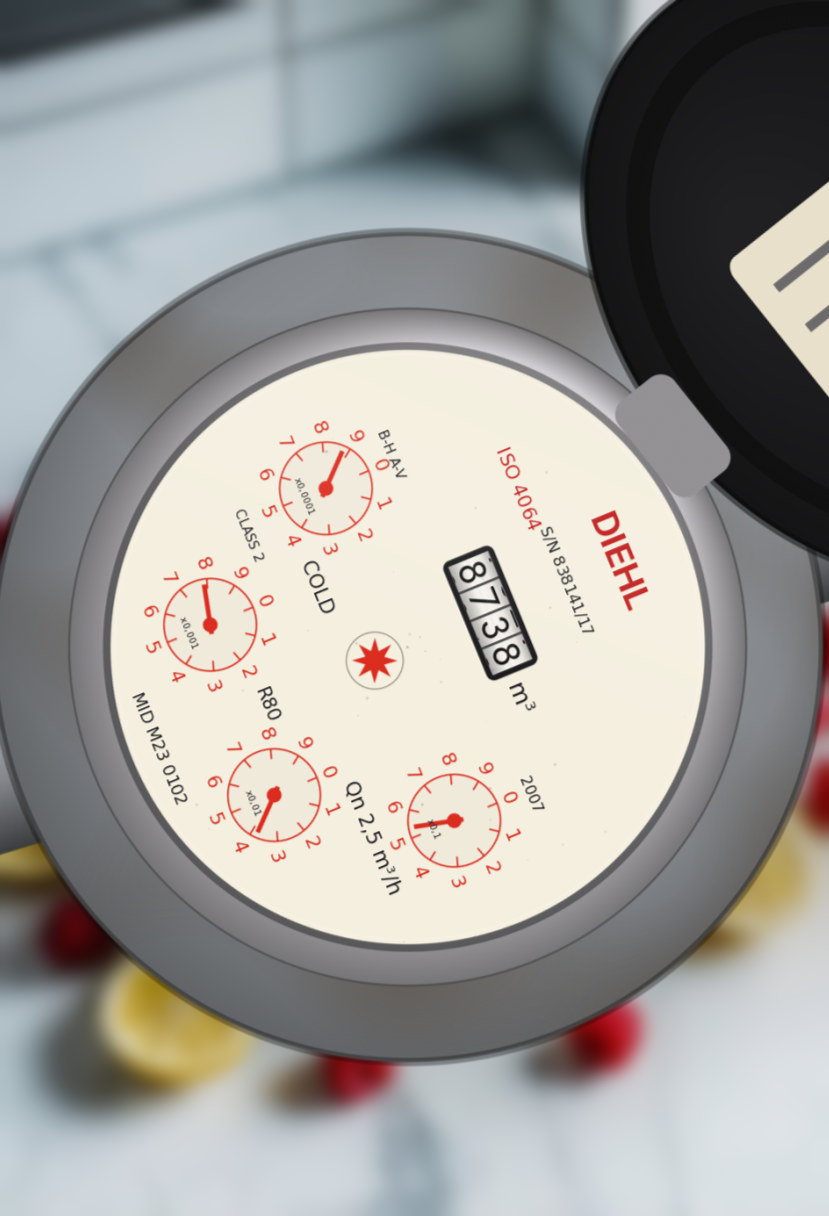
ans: 8738.5378; m³
